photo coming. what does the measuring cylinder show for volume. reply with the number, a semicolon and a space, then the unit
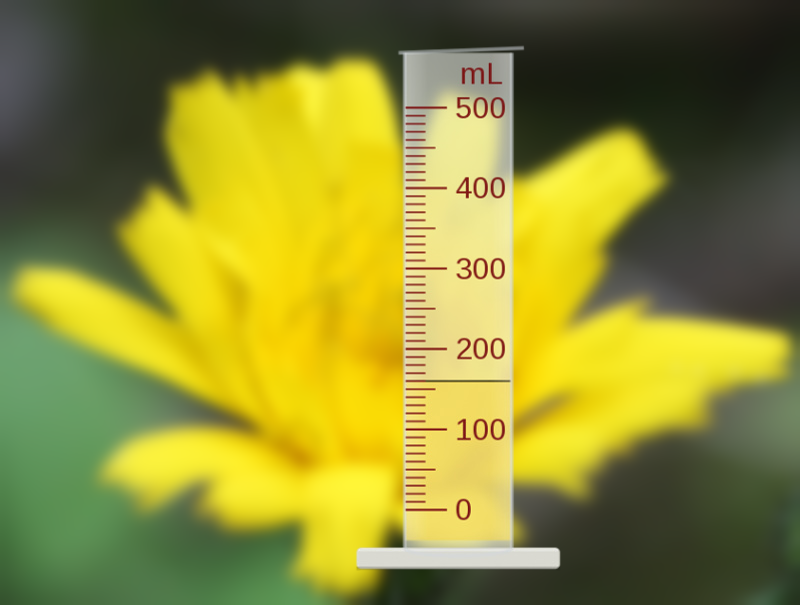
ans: 160; mL
